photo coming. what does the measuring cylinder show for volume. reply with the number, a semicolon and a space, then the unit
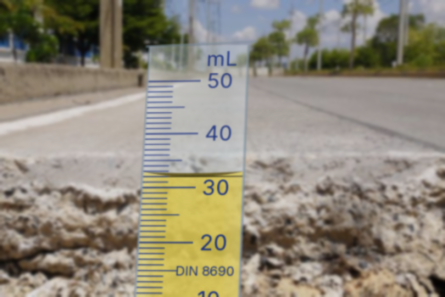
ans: 32; mL
